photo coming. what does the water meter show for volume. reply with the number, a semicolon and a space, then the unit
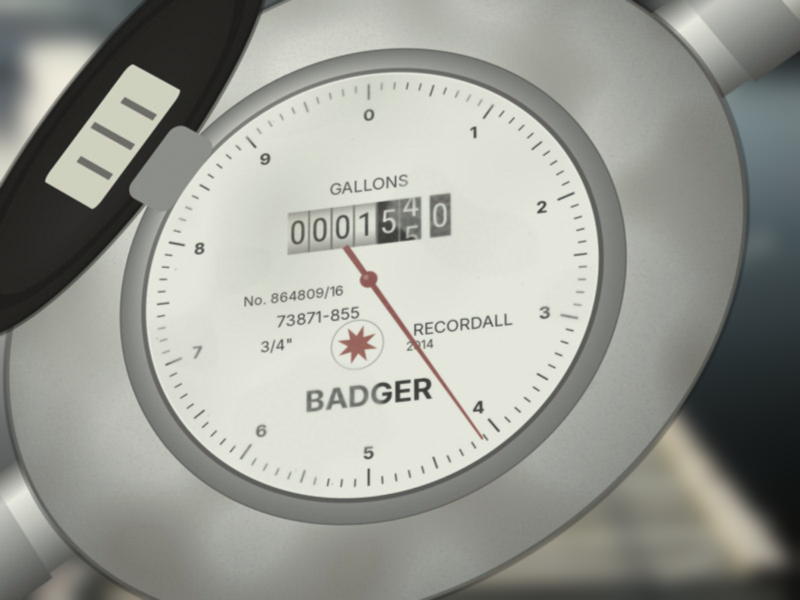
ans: 1544.1; gal
